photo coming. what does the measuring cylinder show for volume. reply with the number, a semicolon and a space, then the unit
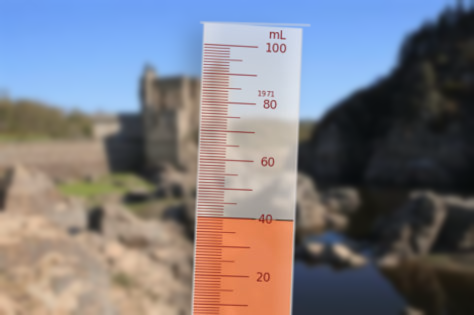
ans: 40; mL
